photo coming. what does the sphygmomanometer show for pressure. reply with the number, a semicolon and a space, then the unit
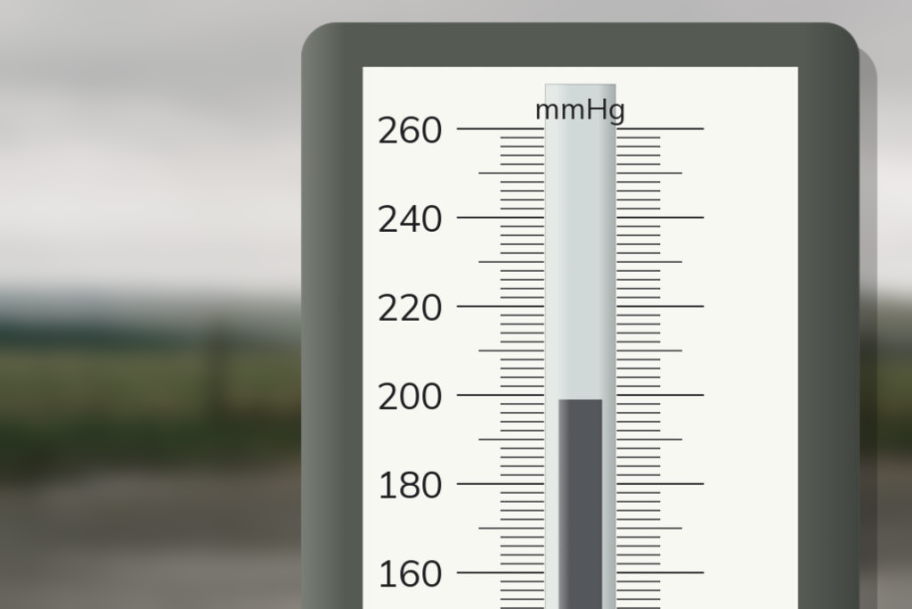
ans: 199; mmHg
